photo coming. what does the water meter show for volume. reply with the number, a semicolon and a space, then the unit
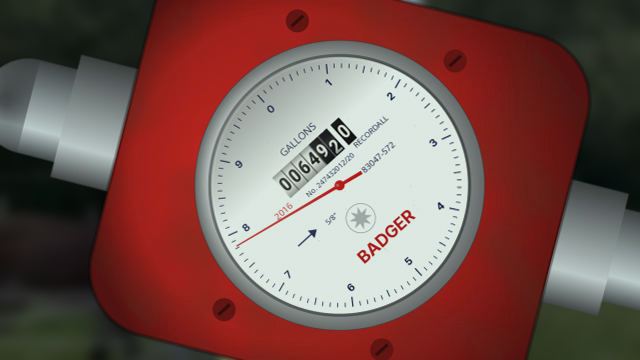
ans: 64917.8; gal
